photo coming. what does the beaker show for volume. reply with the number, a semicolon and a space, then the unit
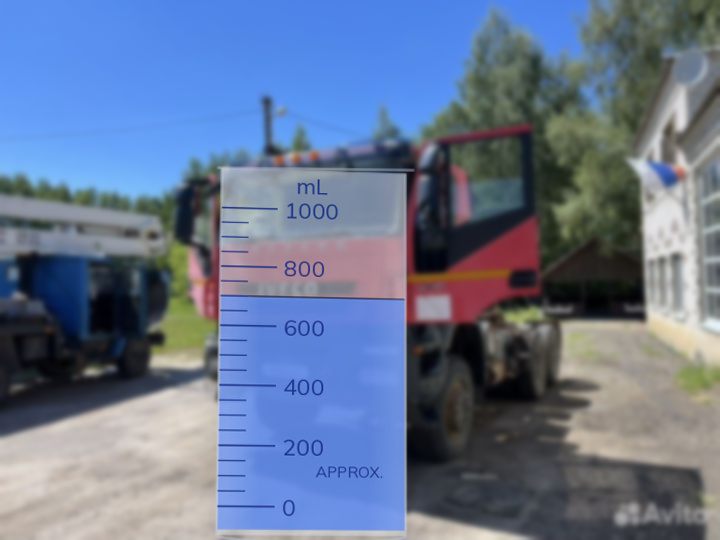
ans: 700; mL
